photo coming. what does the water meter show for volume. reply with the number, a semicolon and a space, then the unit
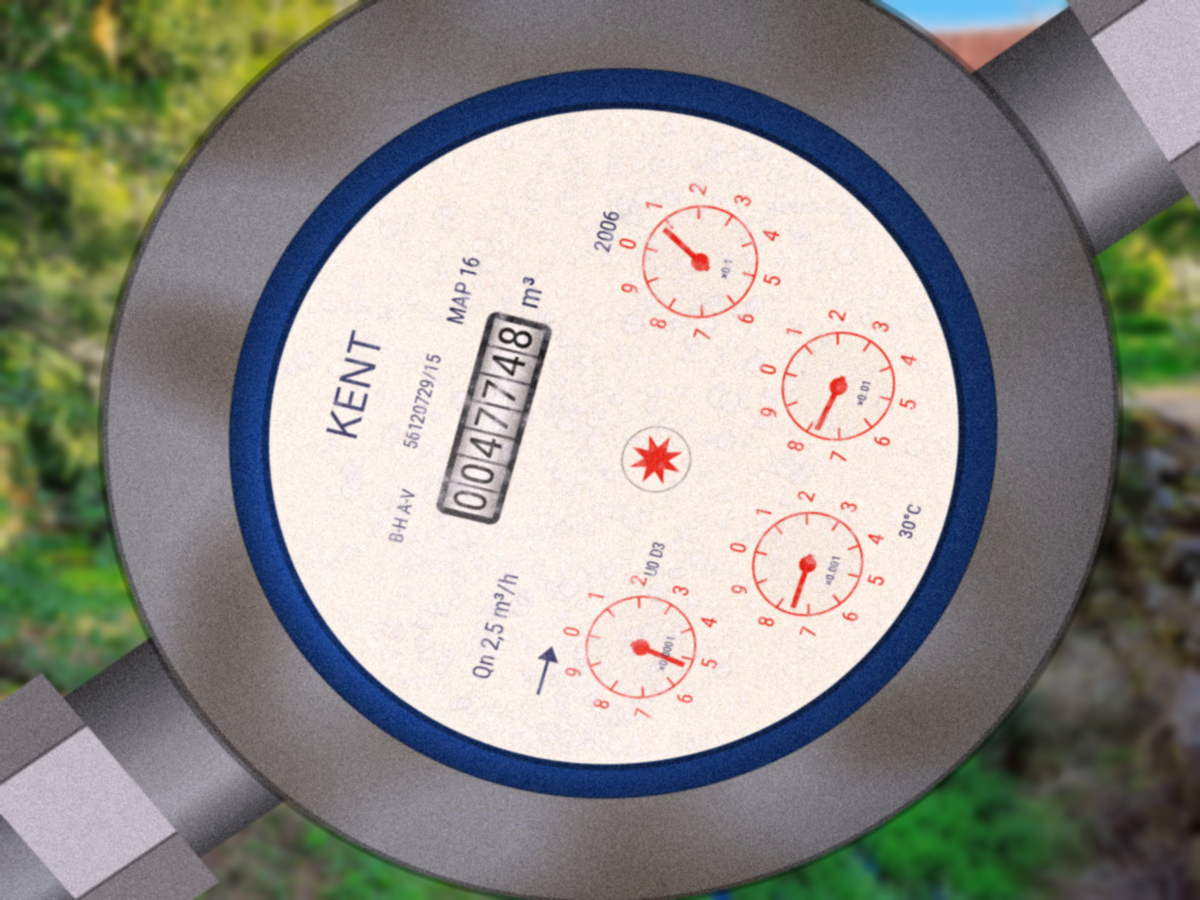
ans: 47748.0775; m³
